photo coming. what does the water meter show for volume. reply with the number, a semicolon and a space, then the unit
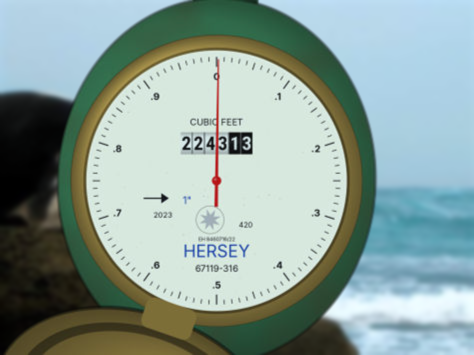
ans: 224313.00; ft³
